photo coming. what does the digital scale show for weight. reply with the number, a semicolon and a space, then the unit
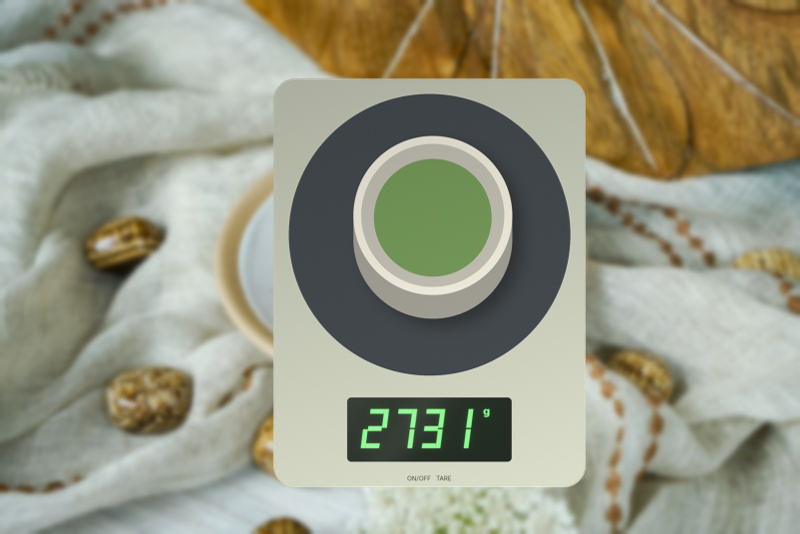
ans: 2731; g
